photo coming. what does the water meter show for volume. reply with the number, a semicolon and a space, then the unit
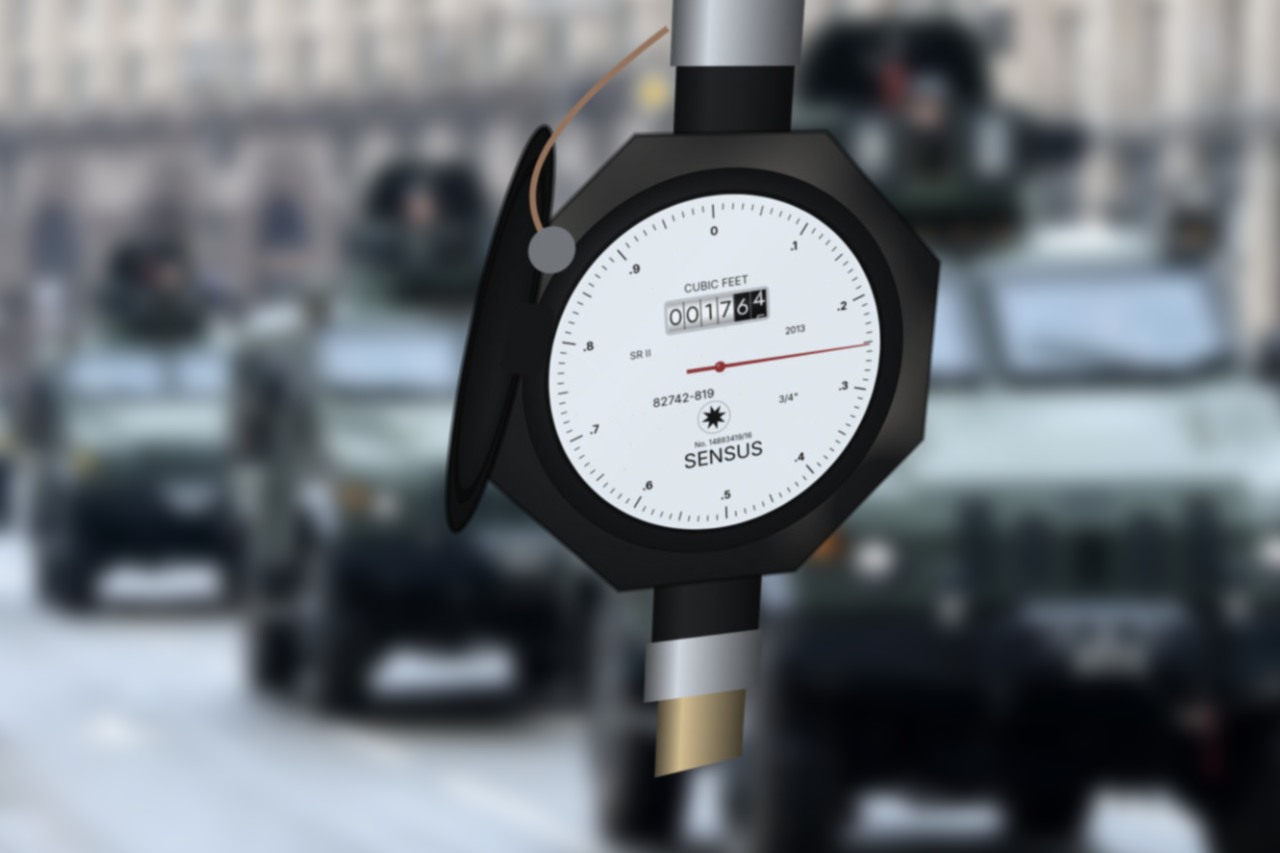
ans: 1764.25; ft³
